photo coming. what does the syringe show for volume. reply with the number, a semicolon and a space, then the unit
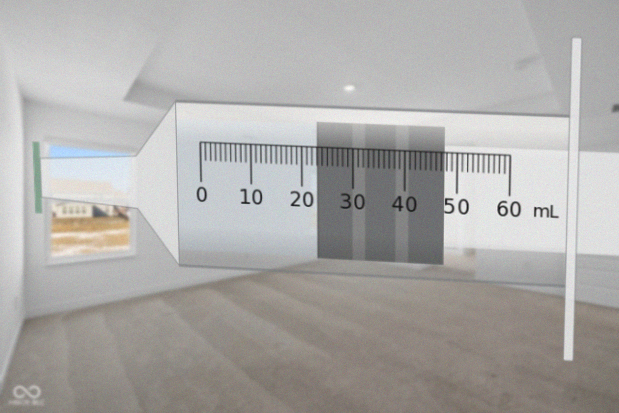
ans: 23; mL
